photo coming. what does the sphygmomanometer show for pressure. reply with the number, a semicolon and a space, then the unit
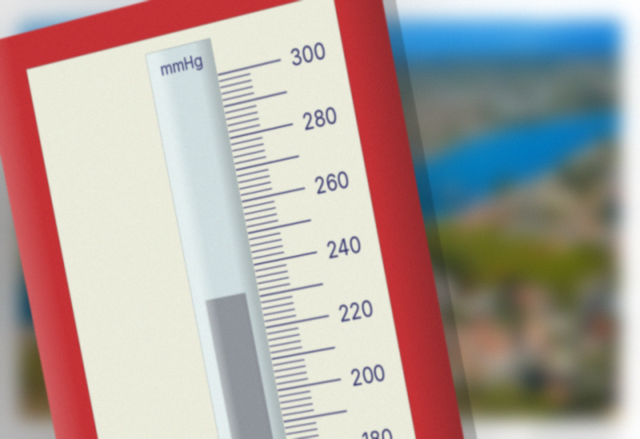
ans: 232; mmHg
